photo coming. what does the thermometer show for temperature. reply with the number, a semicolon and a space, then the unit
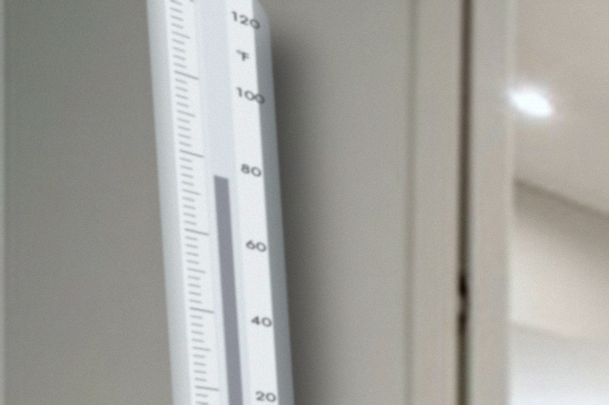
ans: 76; °F
